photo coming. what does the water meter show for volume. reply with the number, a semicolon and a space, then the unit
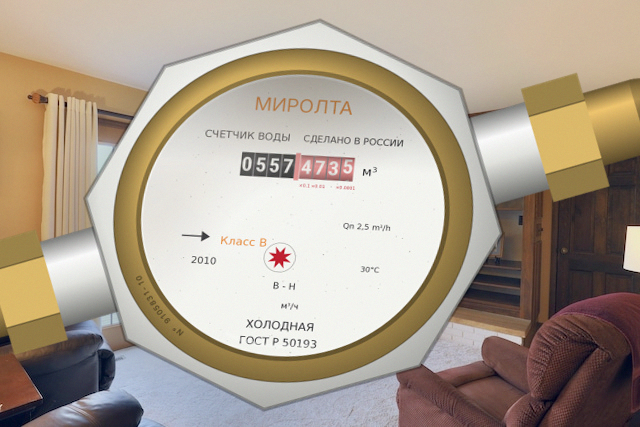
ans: 557.4735; m³
